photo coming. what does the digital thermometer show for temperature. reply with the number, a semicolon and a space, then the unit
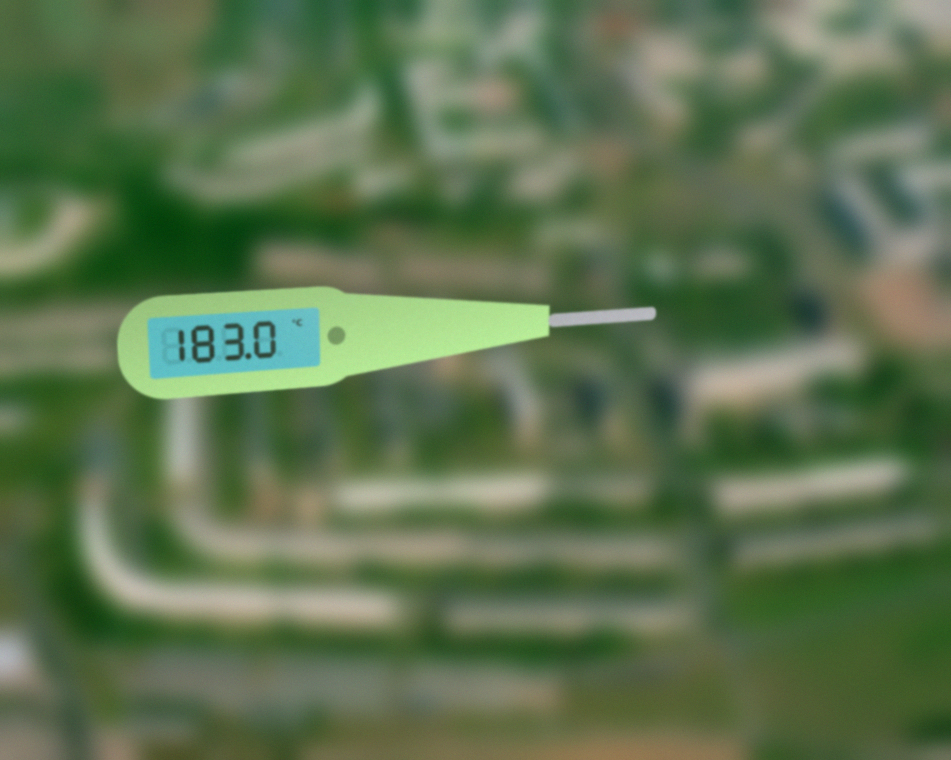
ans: 183.0; °C
